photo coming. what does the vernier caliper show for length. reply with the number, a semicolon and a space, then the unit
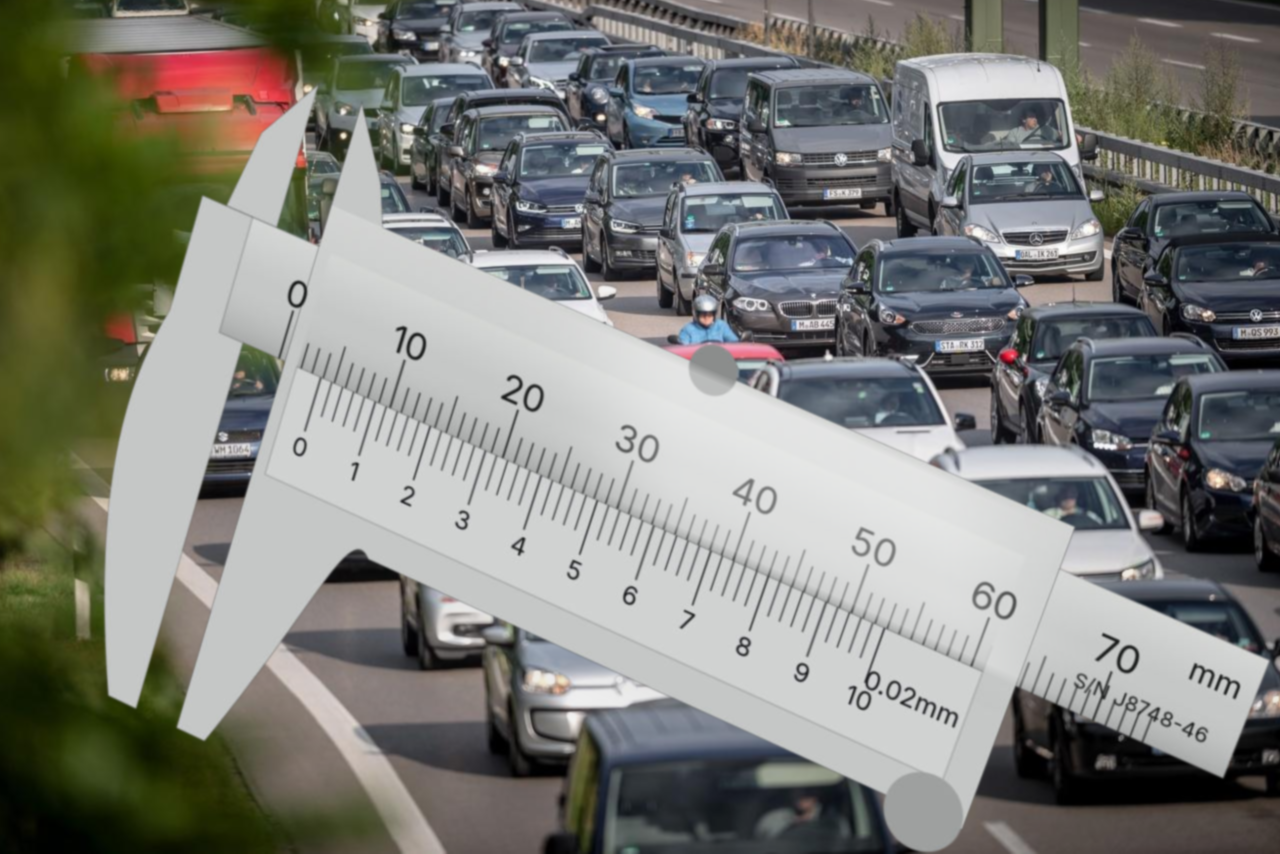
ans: 3.8; mm
